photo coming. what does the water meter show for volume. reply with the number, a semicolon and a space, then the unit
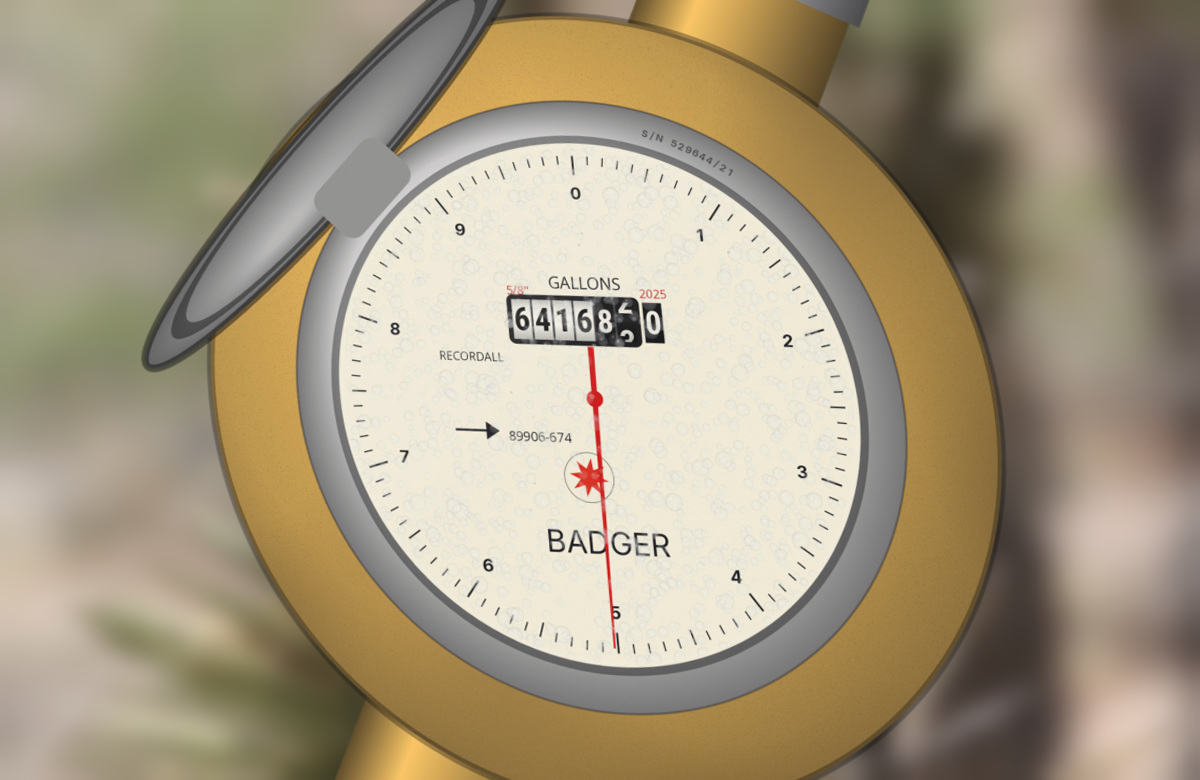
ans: 6416825.0; gal
